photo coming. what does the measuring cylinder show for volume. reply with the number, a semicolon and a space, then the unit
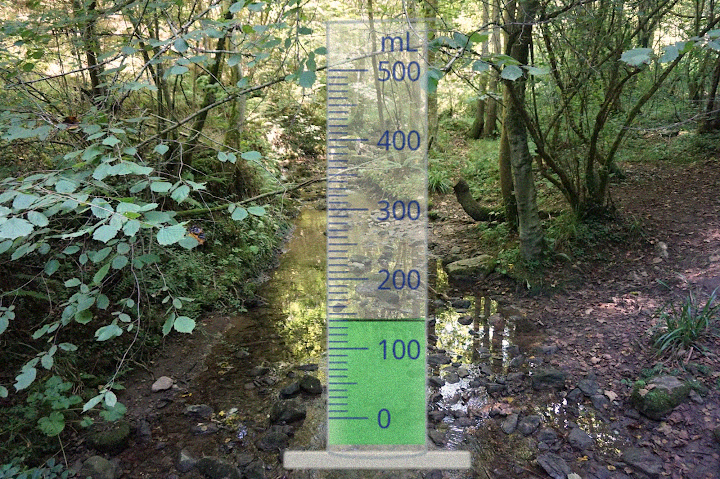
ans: 140; mL
